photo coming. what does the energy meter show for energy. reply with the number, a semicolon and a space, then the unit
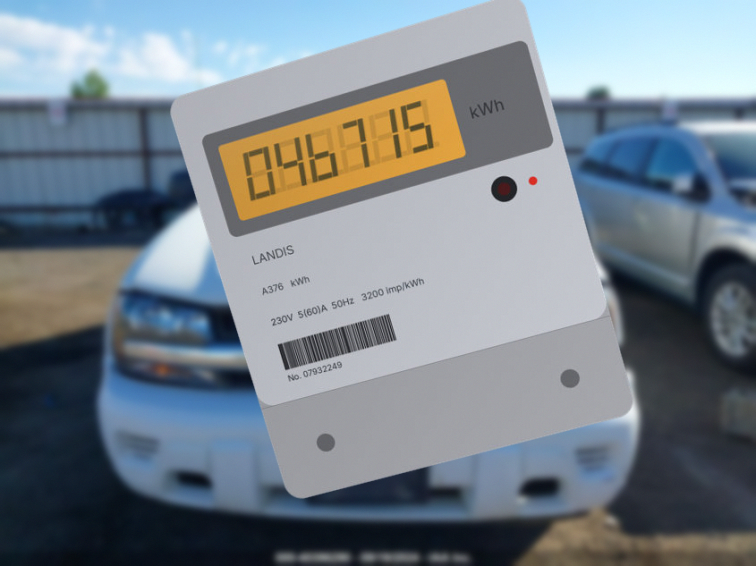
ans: 46715; kWh
